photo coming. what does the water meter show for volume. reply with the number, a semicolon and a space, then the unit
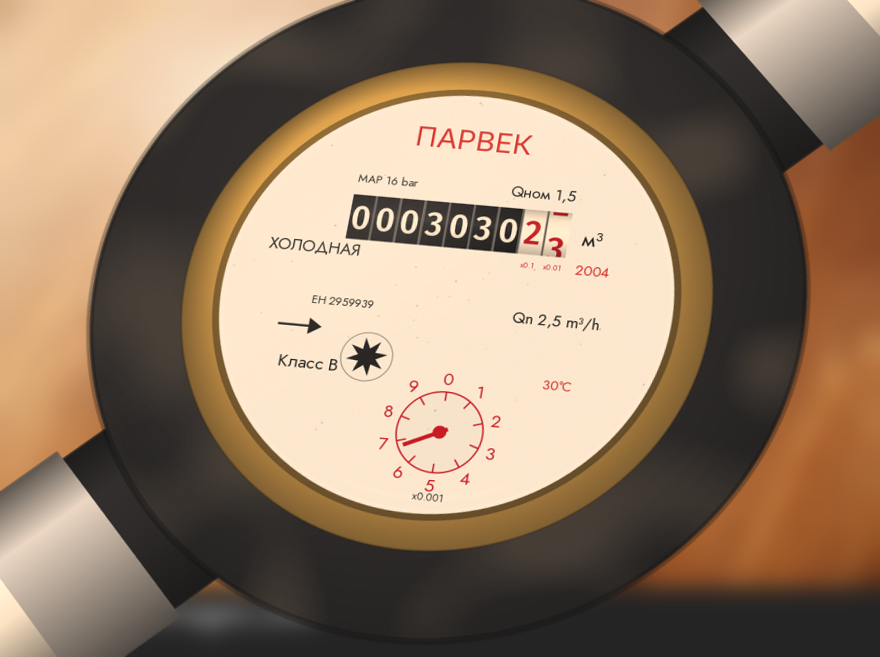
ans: 3030.226; m³
